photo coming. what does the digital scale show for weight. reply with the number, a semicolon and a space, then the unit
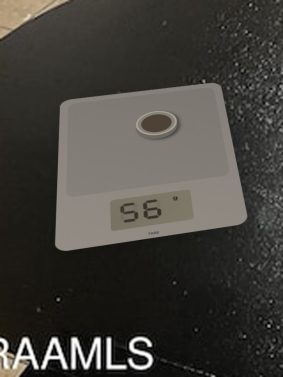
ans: 56; g
